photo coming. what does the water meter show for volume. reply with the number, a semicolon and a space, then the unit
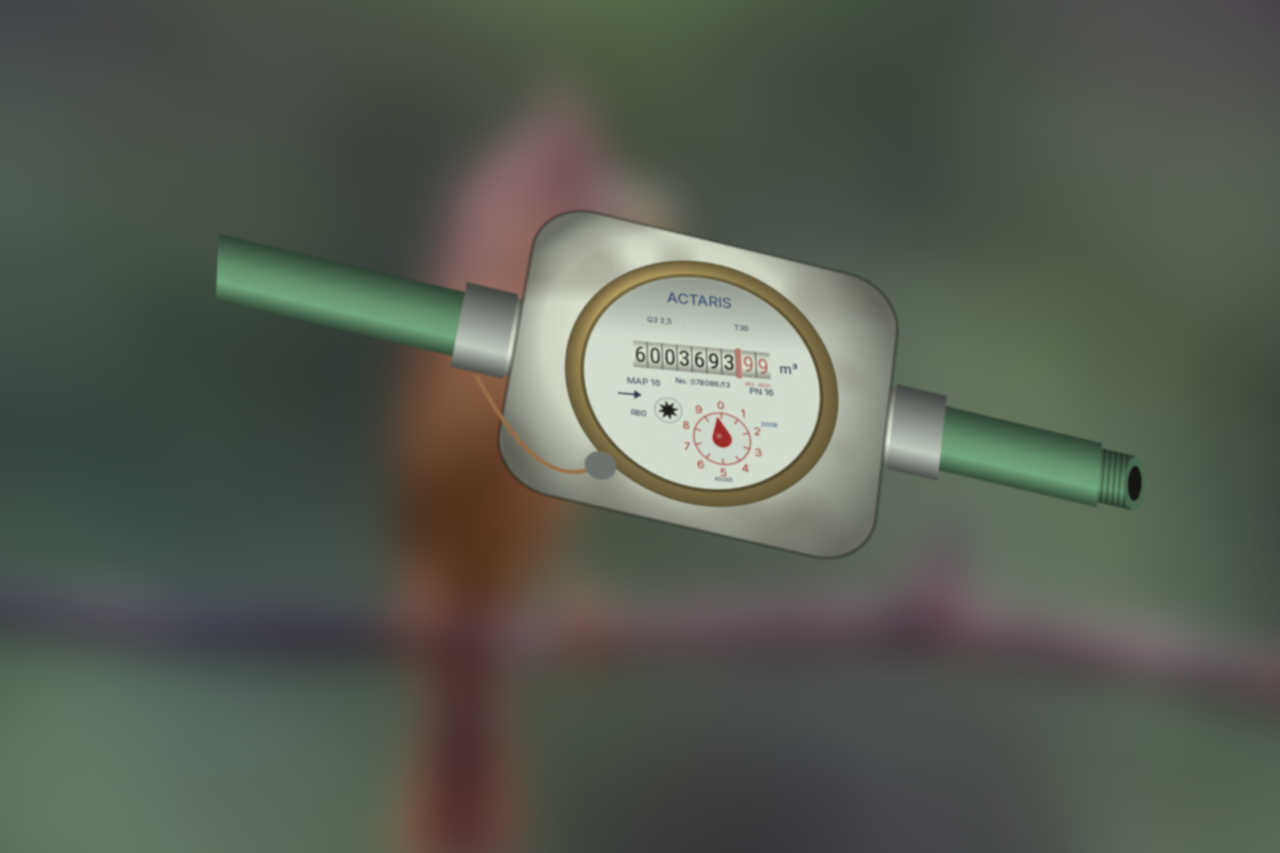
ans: 6003693.989; m³
